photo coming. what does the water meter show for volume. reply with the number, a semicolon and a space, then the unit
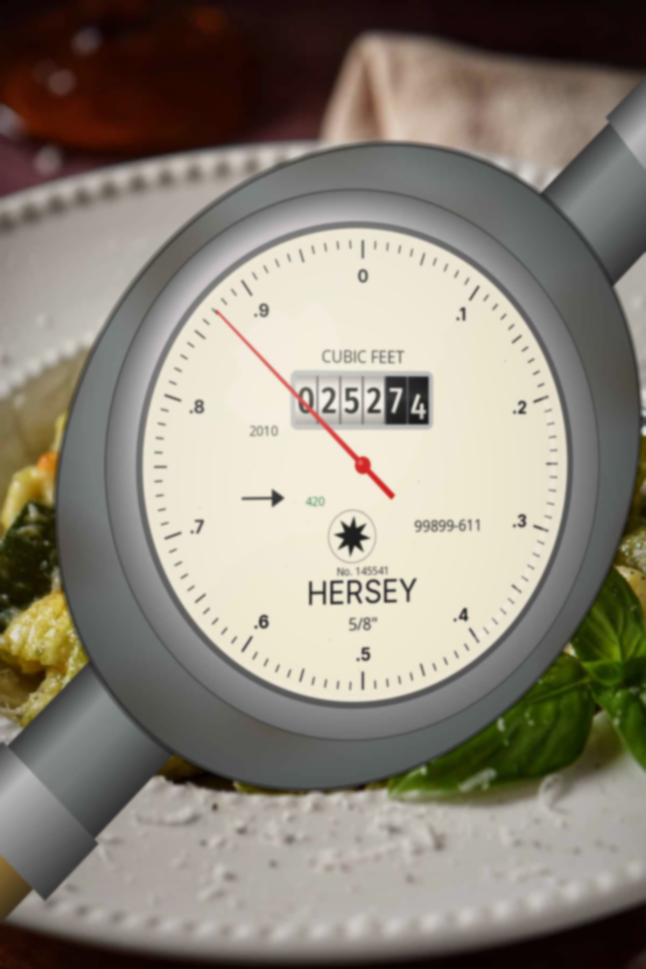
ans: 25273.87; ft³
